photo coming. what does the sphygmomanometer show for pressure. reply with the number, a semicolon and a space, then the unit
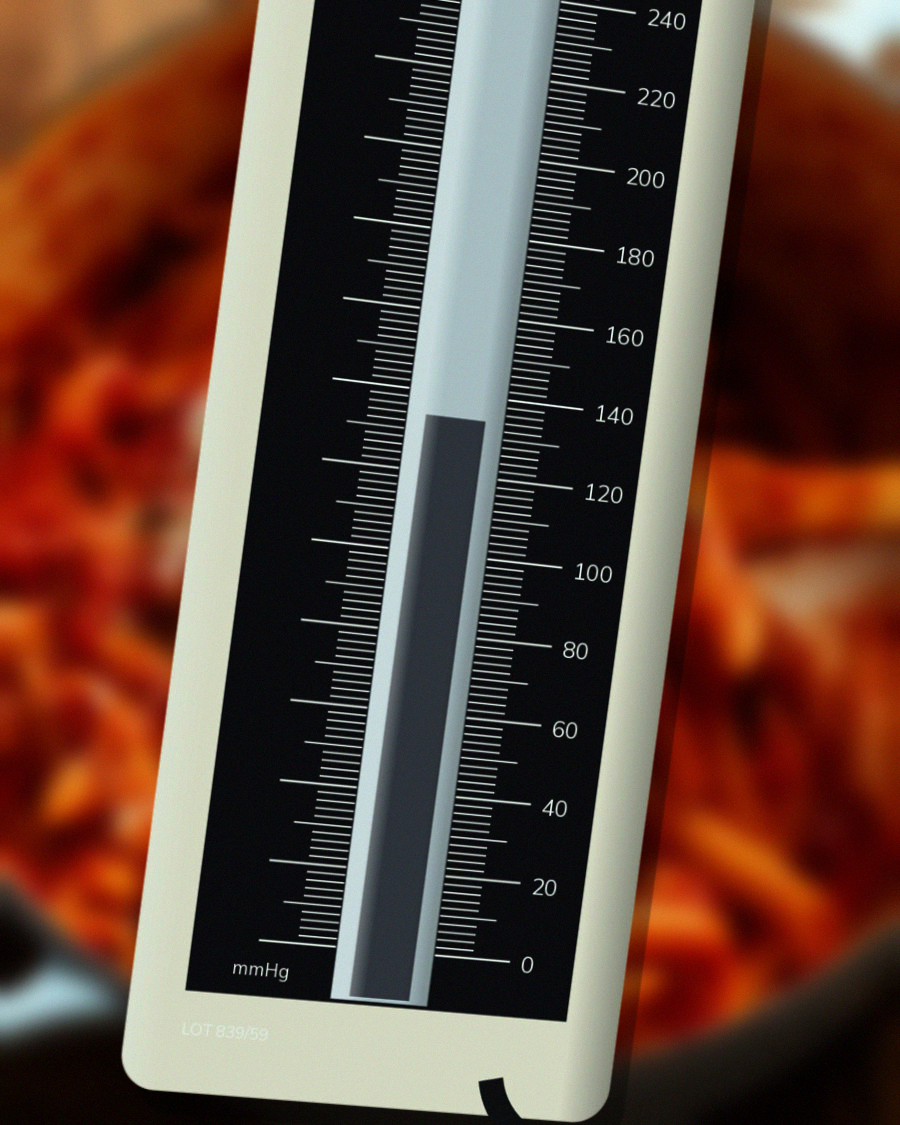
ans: 134; mmHg
